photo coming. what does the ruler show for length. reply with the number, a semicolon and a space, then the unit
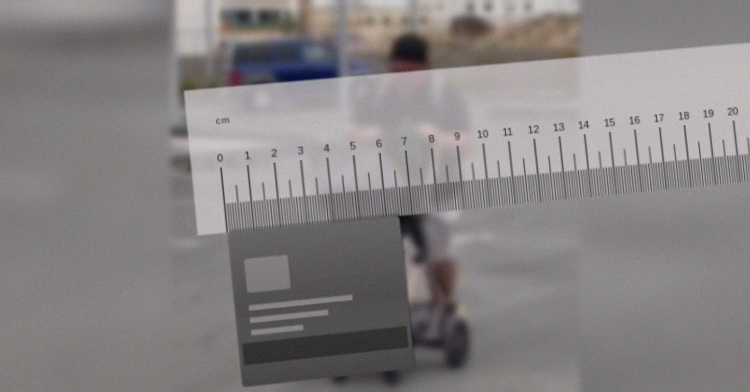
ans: 6.5; cm
